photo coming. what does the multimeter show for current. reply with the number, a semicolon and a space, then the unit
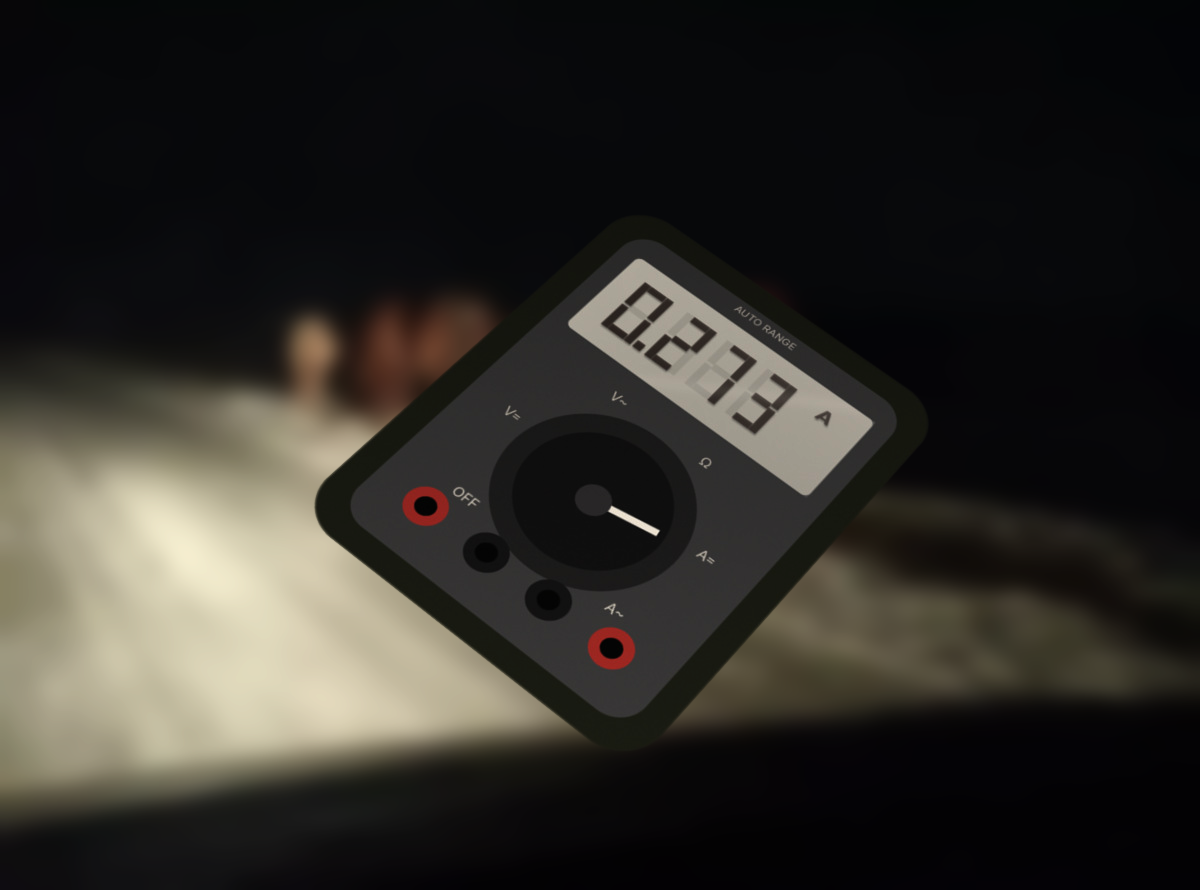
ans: 0.273; A
